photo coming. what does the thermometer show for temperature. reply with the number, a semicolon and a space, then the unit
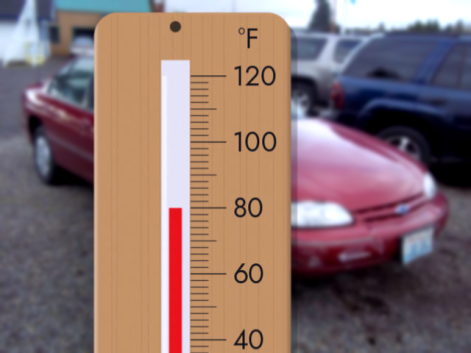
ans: 80; °F
